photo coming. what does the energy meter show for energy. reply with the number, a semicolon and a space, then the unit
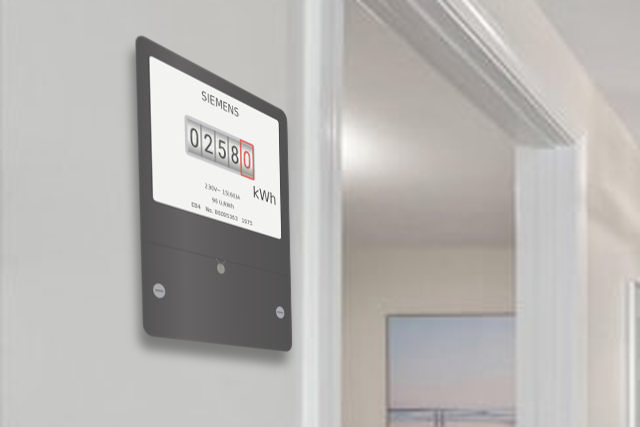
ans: 258.0; kWh
